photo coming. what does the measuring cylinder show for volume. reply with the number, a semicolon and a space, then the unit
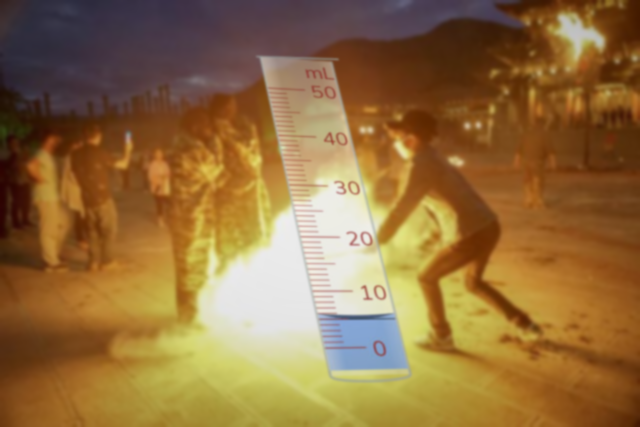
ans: 5; mL
